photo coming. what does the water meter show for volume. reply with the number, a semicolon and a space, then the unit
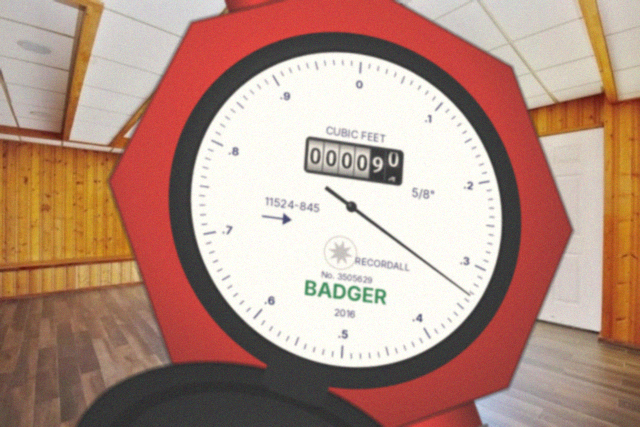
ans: 90.33; ft³
